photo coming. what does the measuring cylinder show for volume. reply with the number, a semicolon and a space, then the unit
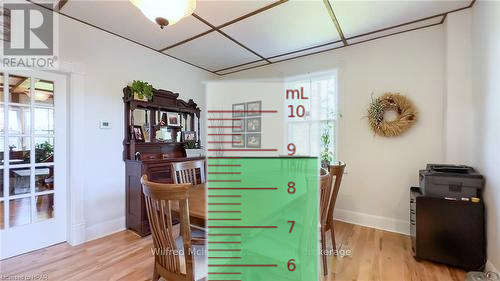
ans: 8.8; mL
